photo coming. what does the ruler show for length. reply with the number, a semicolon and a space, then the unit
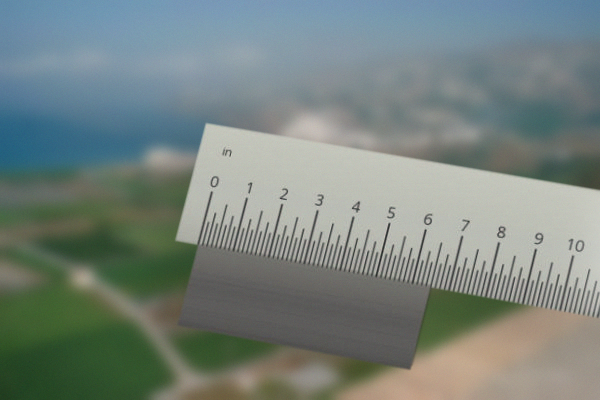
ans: 6.5; in
